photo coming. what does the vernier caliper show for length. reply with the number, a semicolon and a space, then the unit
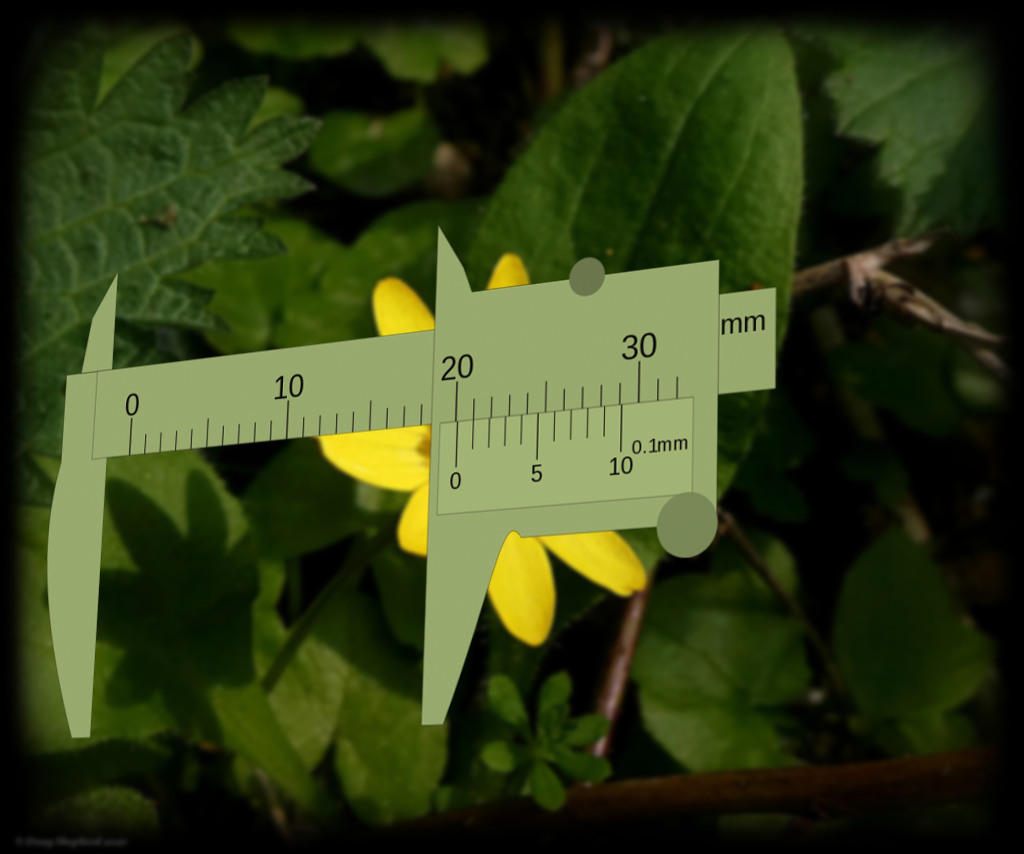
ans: 20.1; mm
